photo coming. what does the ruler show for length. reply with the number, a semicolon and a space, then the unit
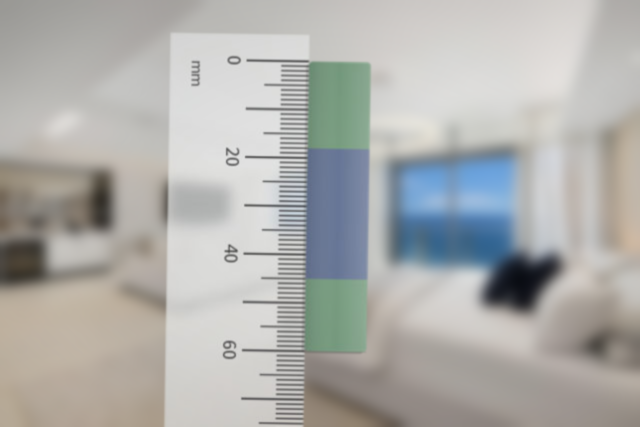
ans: 60; mm
